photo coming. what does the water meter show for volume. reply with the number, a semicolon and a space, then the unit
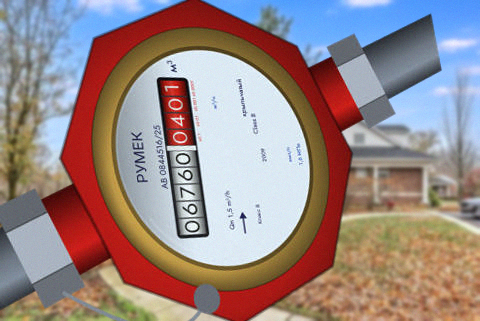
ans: 6760.0401; m³
